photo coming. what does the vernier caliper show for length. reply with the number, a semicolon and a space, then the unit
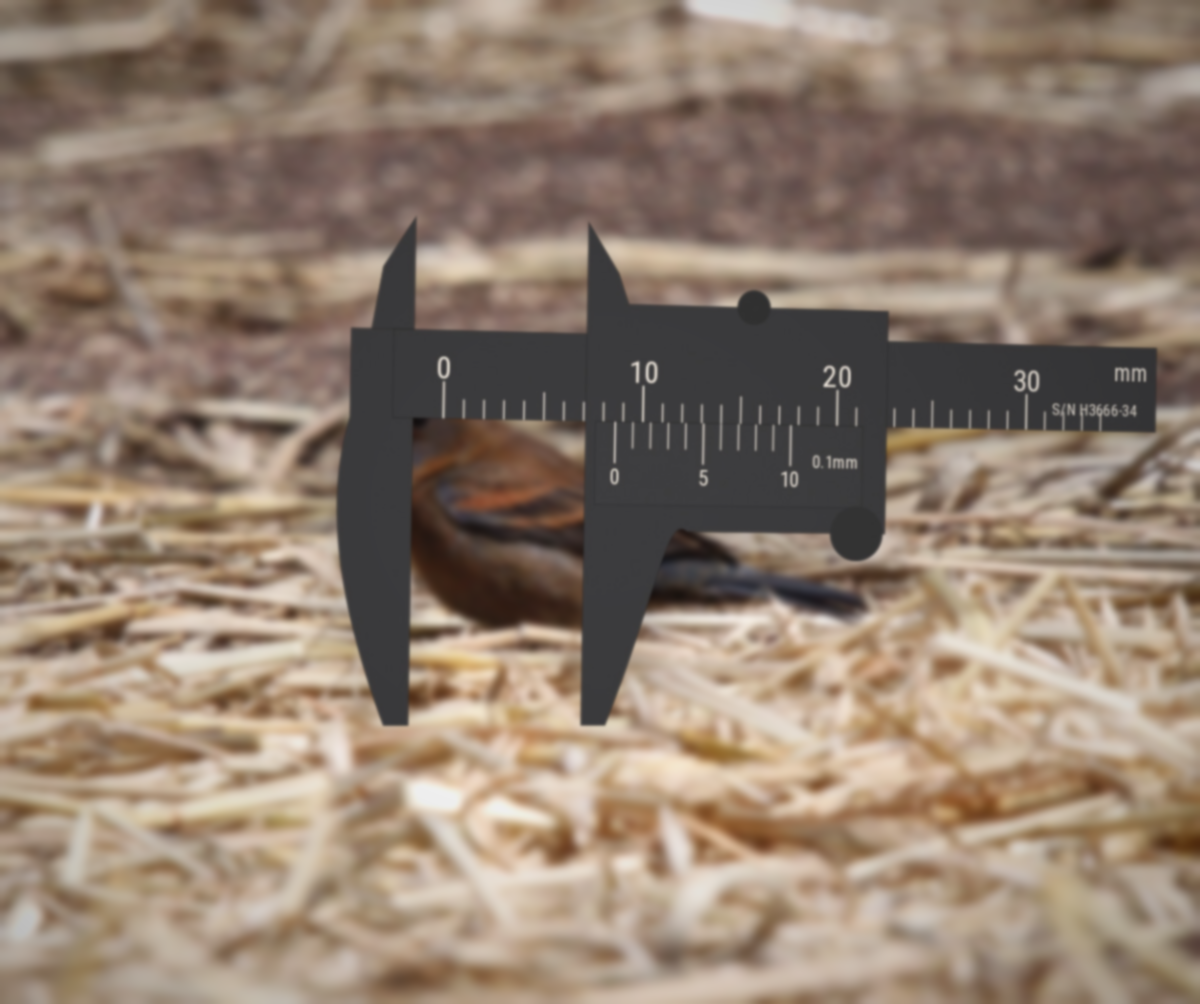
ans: 8.6; mm
